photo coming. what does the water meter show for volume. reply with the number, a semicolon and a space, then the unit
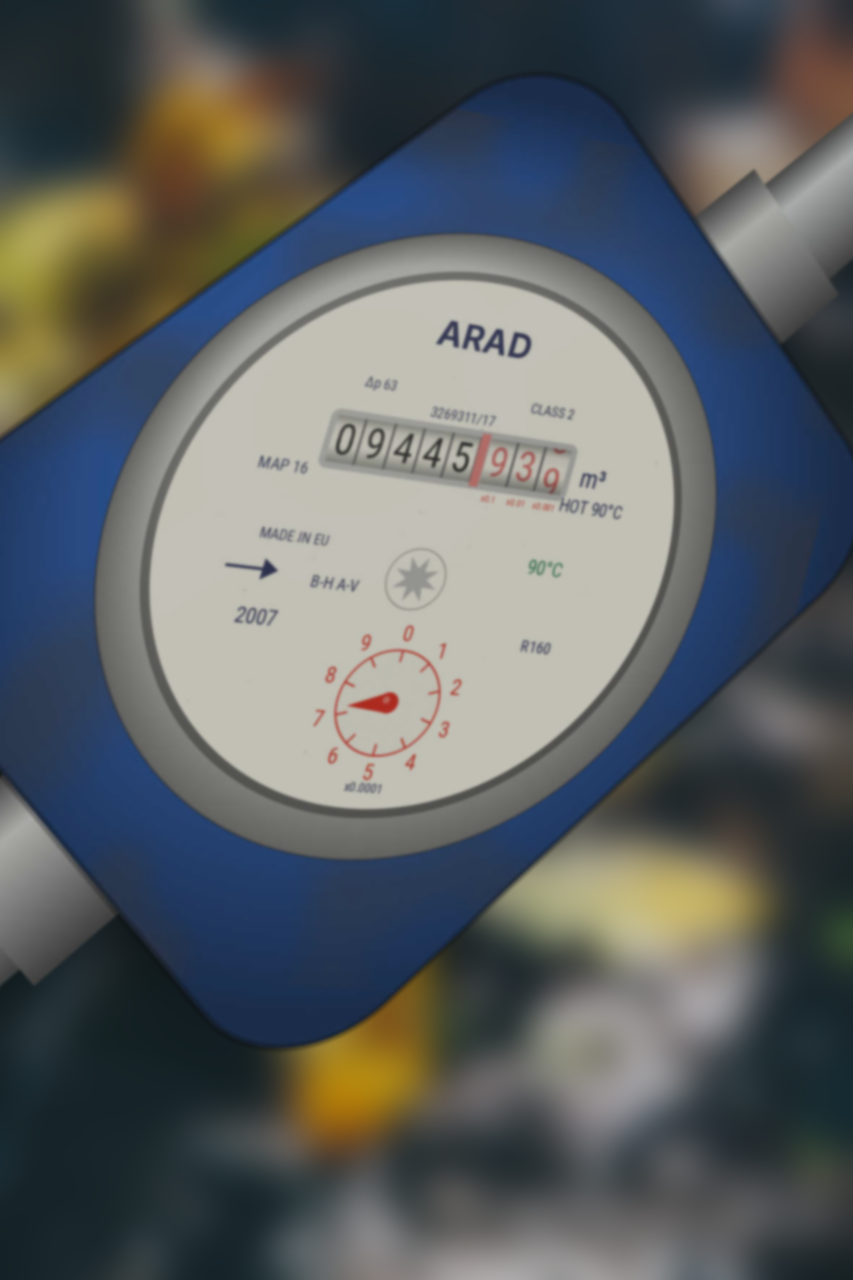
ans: 9445.9387; m³
